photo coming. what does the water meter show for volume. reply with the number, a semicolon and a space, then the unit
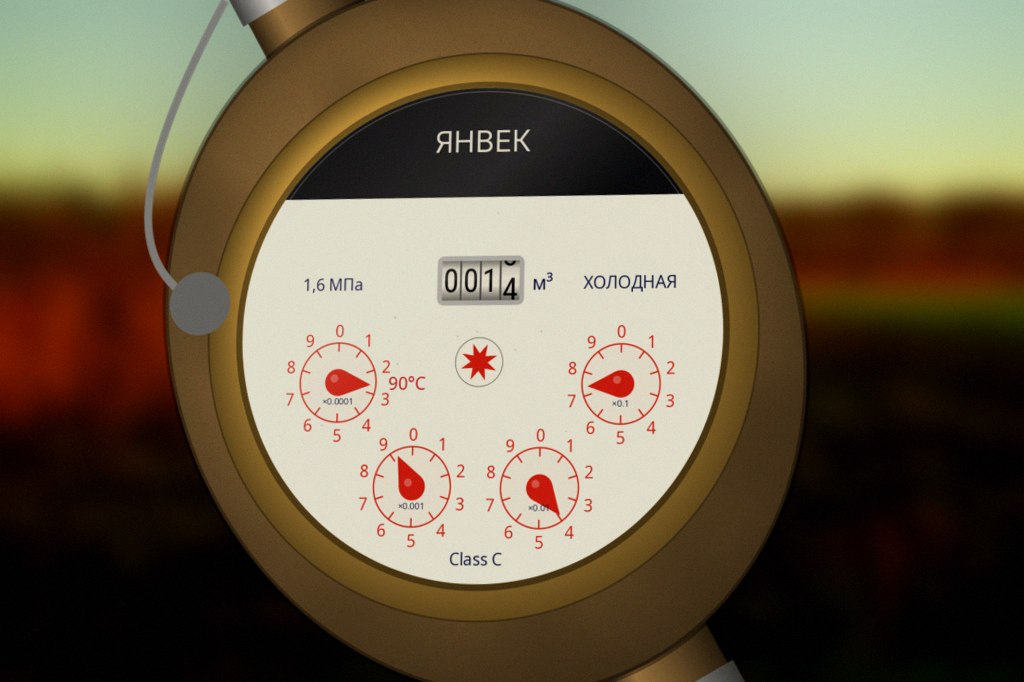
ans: 13.7392; m³
